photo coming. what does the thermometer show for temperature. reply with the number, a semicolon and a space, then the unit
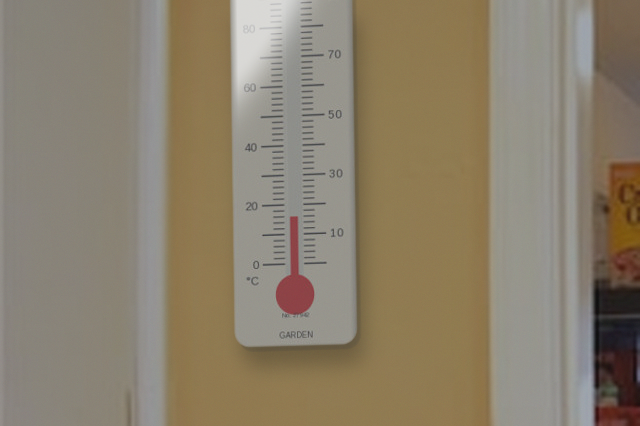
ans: 16; °C
